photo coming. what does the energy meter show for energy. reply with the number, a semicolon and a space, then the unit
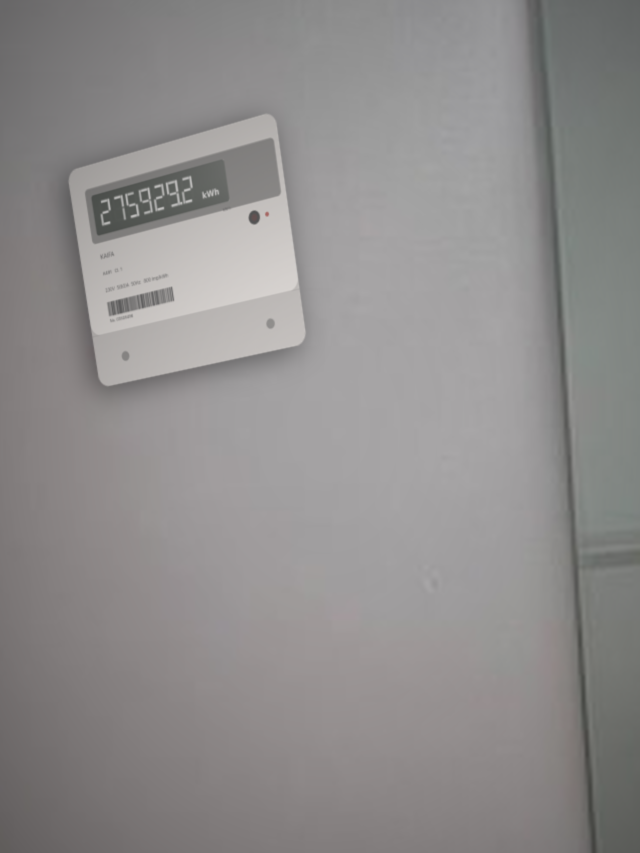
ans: 275929.2; kWh
